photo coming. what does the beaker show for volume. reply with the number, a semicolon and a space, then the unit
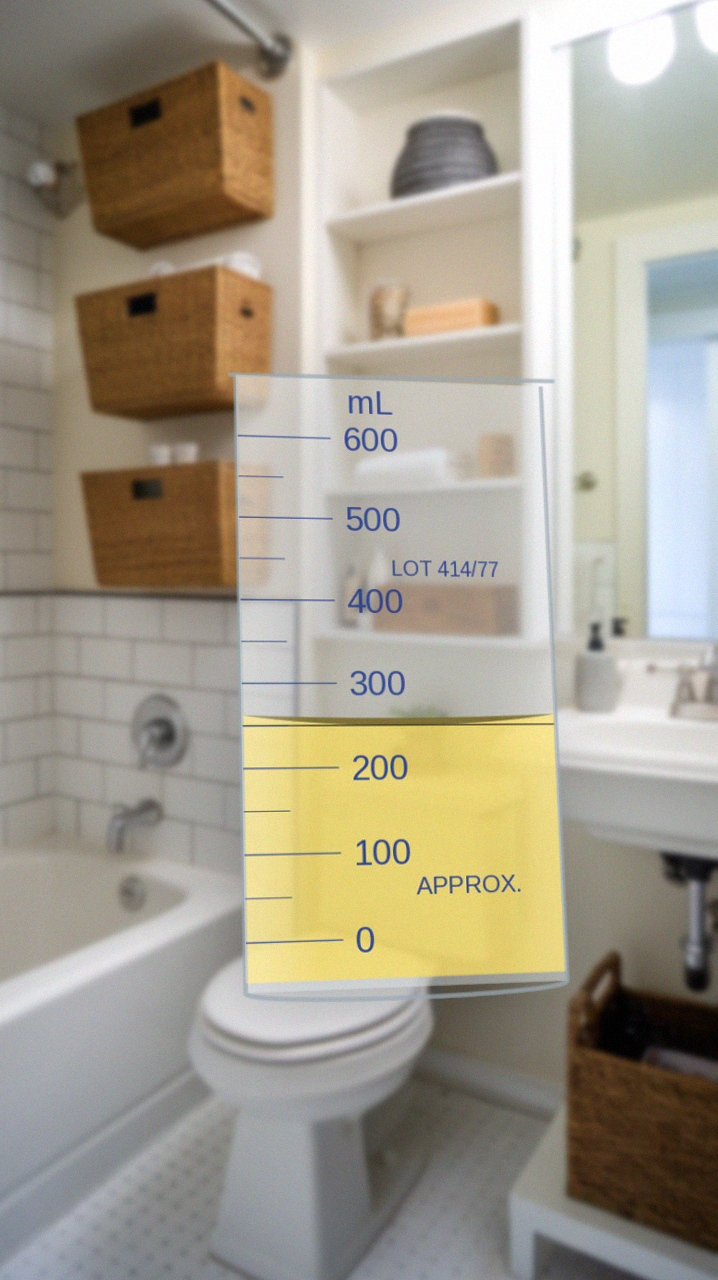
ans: 250; mL
